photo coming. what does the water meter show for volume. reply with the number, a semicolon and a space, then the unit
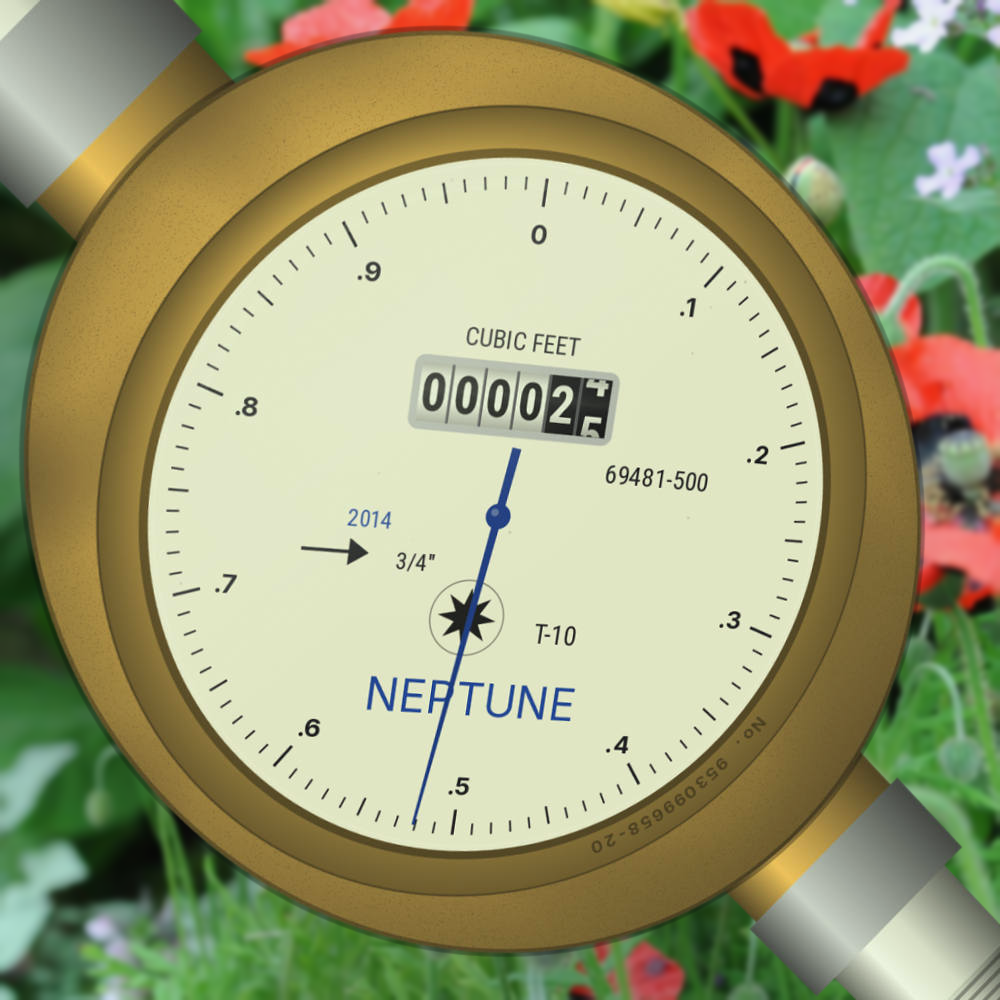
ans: 24.52; ft³
